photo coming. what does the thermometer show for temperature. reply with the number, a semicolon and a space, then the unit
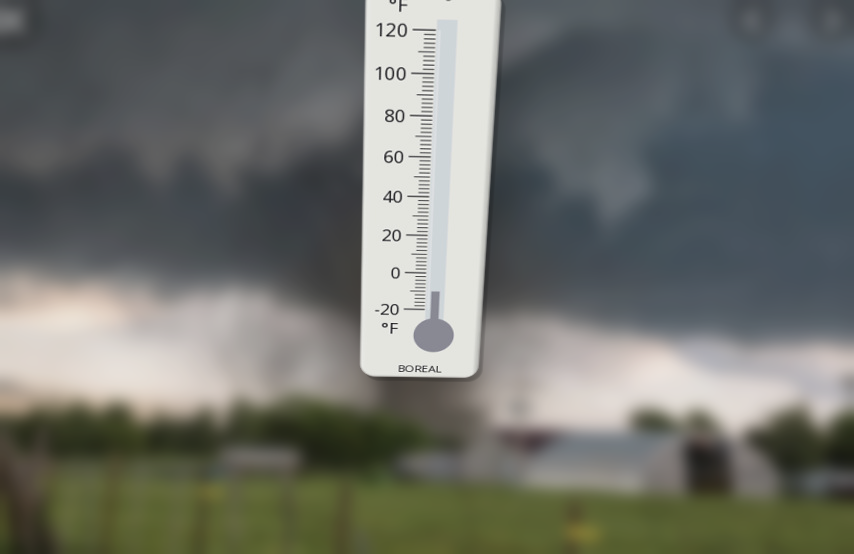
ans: -10; °F
